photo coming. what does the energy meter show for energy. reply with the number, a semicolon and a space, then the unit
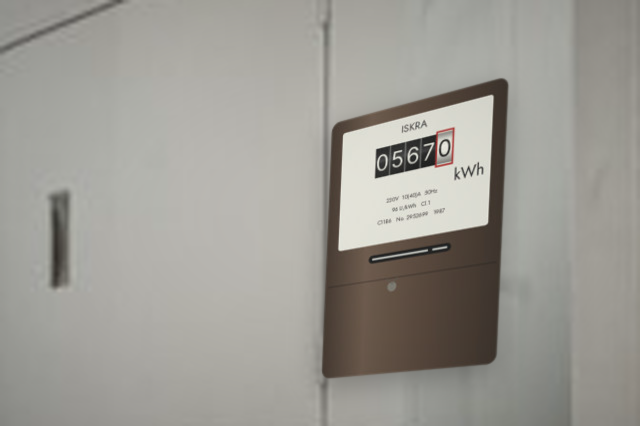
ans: 567.0; kWh
